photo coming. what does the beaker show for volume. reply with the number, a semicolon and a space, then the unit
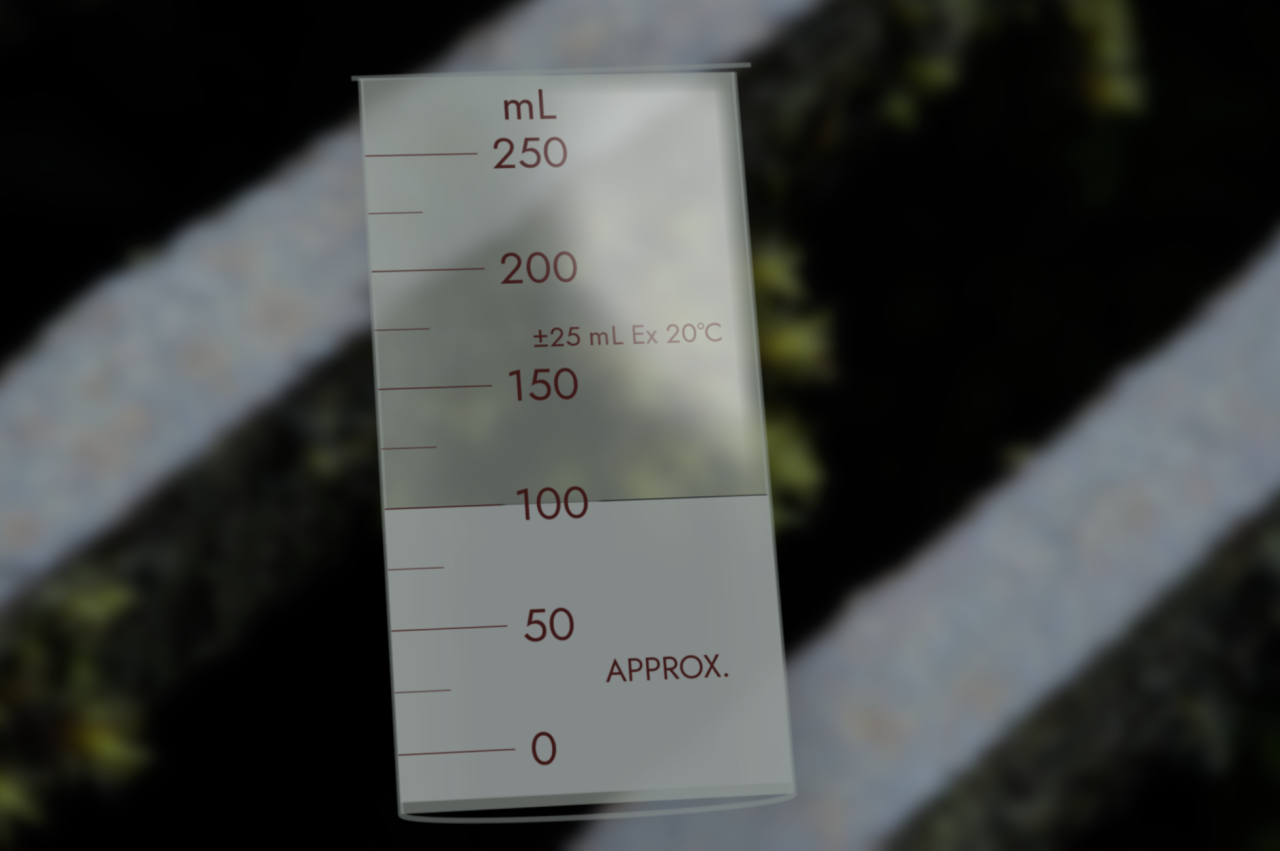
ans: 100; mL
